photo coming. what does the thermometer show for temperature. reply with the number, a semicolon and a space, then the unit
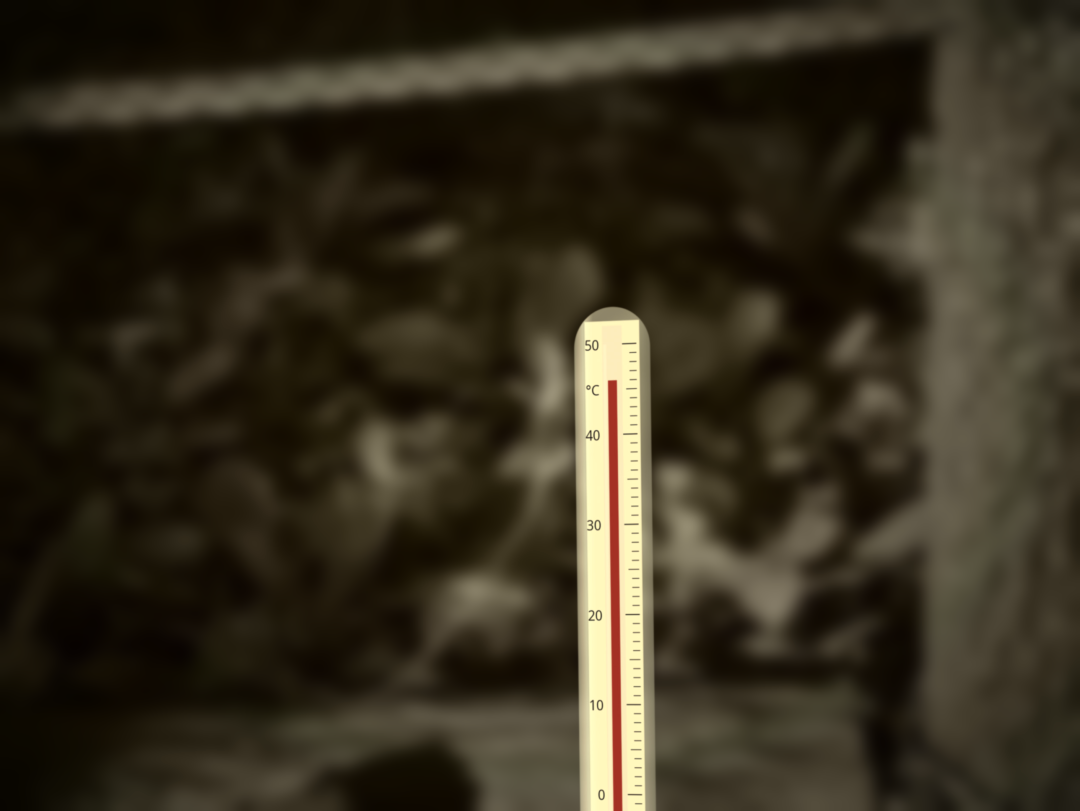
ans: 46; °C
